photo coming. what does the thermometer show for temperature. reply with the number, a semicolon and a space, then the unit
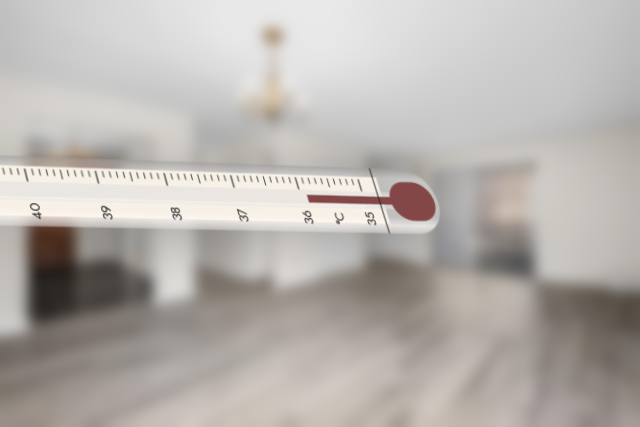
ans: 35.9; °C
